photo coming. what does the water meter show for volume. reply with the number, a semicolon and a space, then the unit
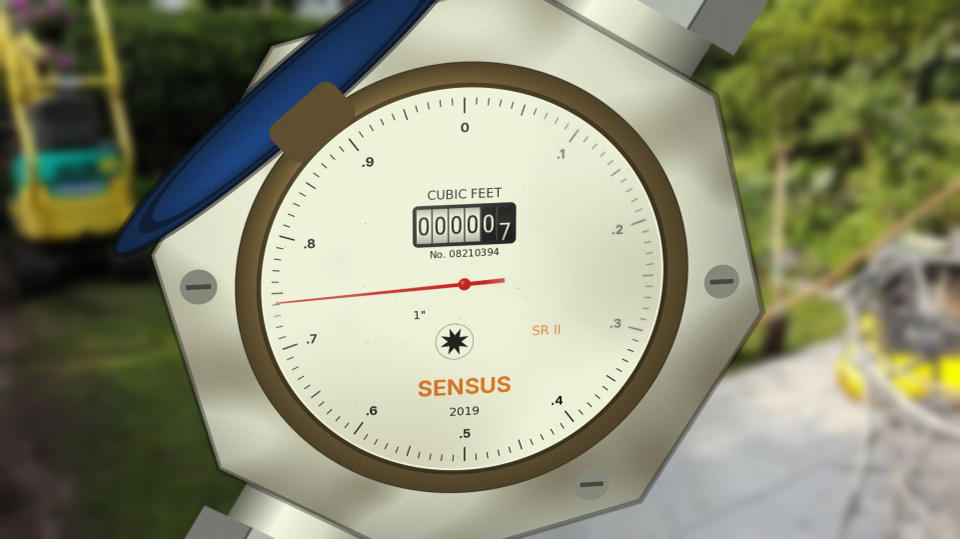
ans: 6.74; ft³
